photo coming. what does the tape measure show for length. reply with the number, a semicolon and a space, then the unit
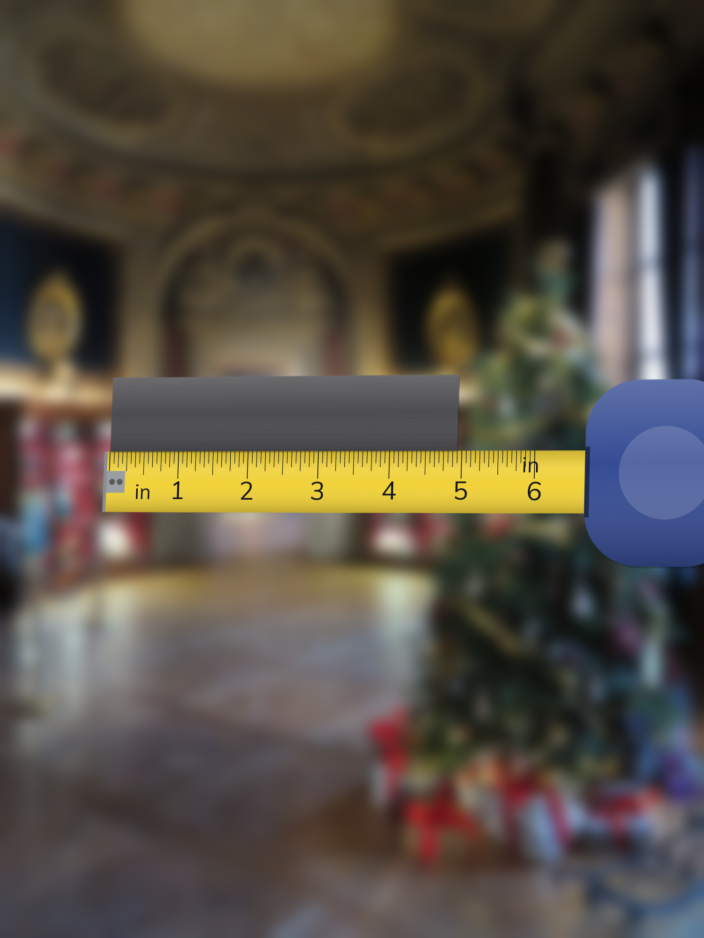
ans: 4.9375; in
